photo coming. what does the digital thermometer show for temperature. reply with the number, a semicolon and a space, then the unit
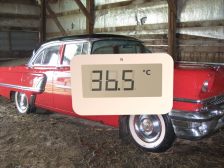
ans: 36.5; °C
